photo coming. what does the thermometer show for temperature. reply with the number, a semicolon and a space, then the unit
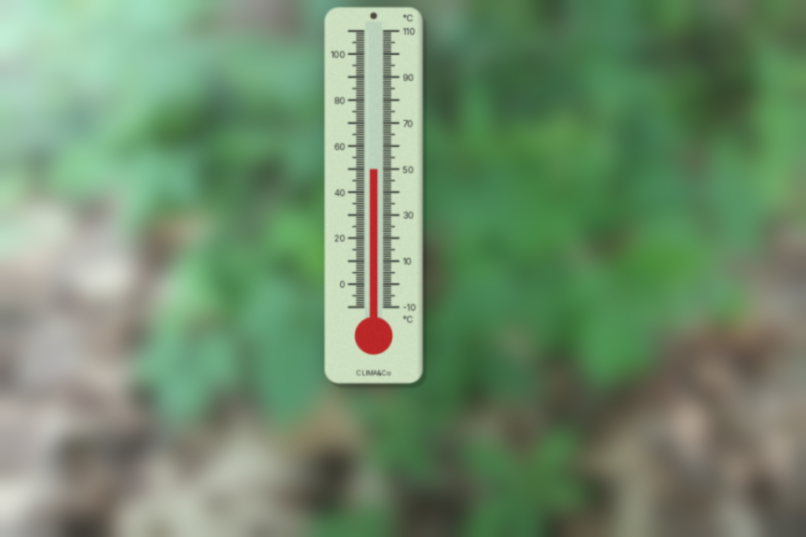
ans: 50; °C
